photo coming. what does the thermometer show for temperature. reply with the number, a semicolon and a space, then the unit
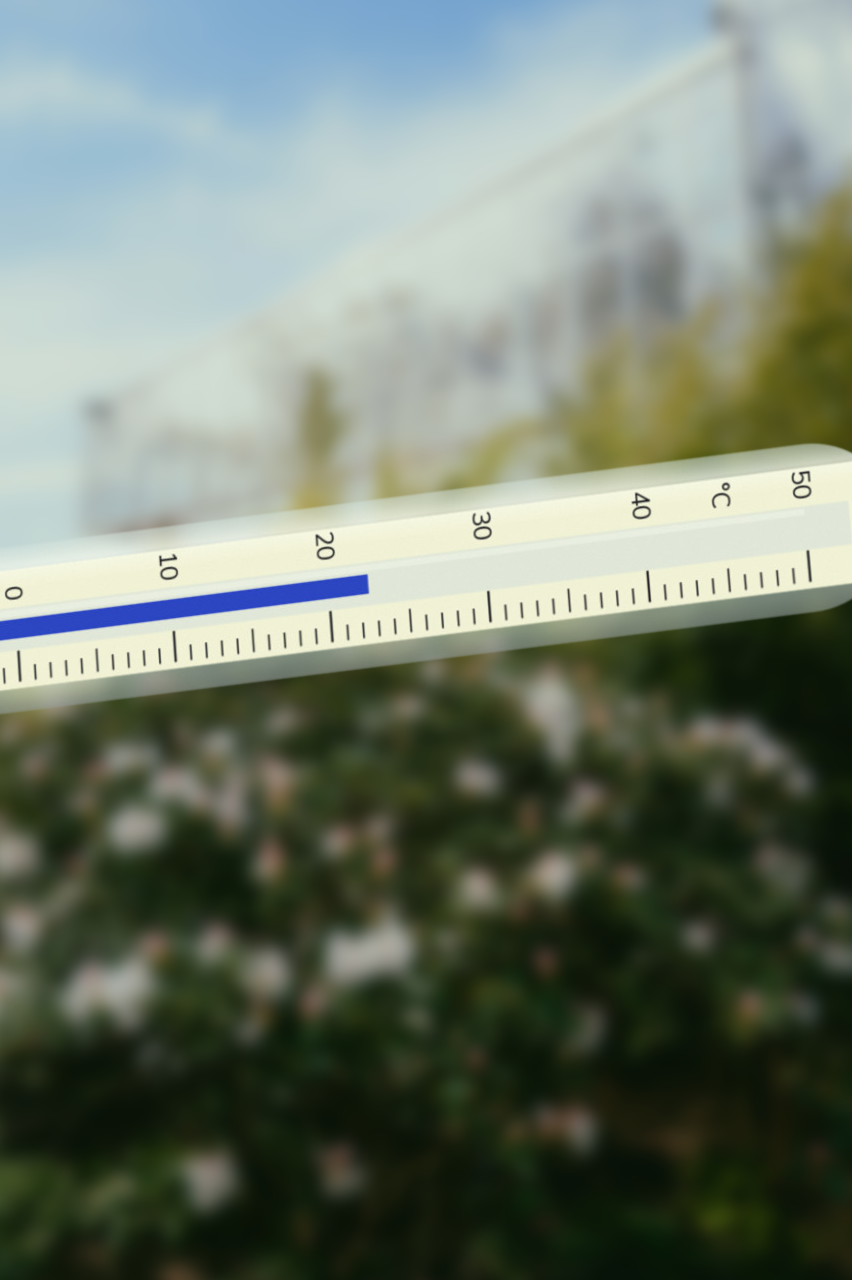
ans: 22.5; °C
